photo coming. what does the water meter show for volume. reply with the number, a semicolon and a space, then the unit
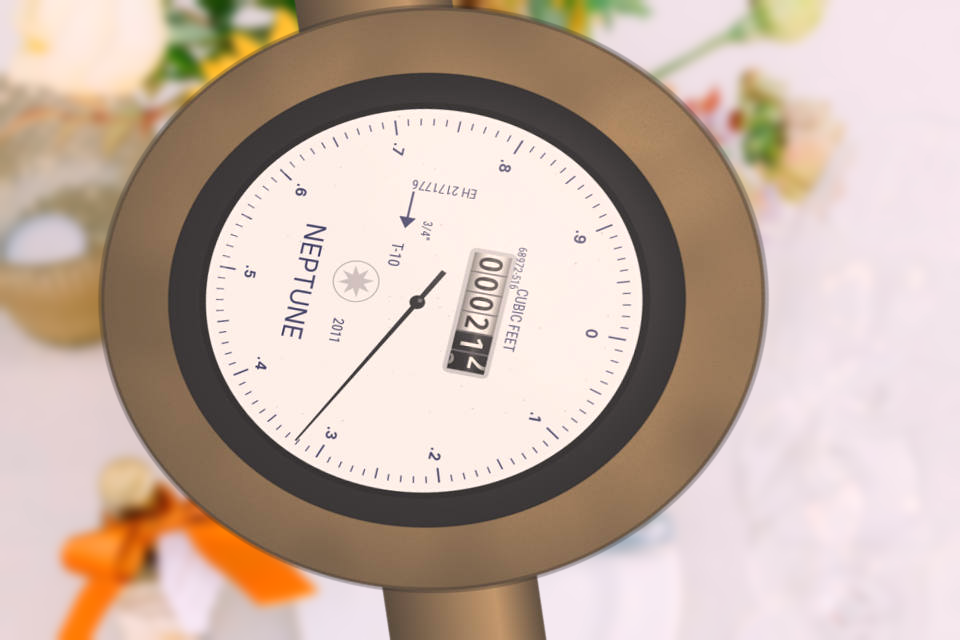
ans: 212.32; ft³
